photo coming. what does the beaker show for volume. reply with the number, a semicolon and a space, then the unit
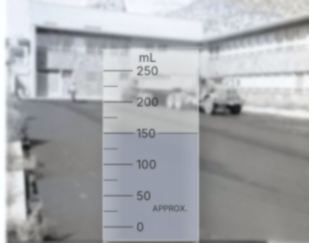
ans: 150; mL
